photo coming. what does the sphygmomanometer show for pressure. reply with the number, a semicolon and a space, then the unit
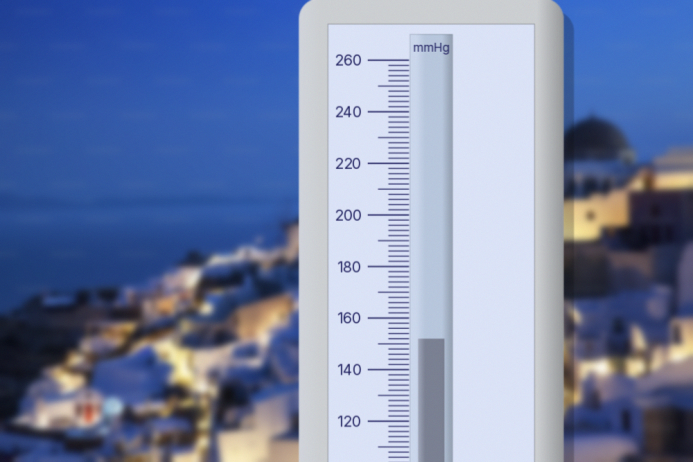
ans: 152; mmHg
